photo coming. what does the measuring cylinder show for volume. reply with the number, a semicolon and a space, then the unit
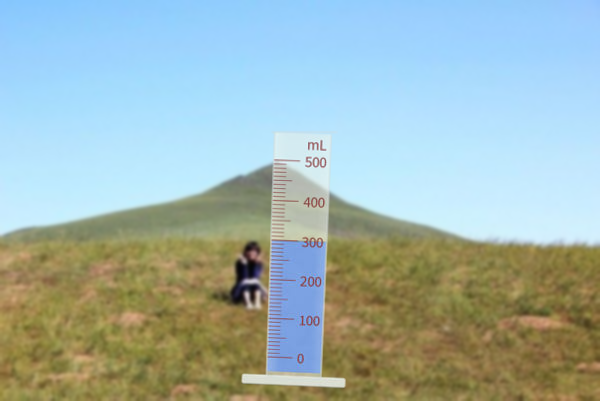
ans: 300; mL
